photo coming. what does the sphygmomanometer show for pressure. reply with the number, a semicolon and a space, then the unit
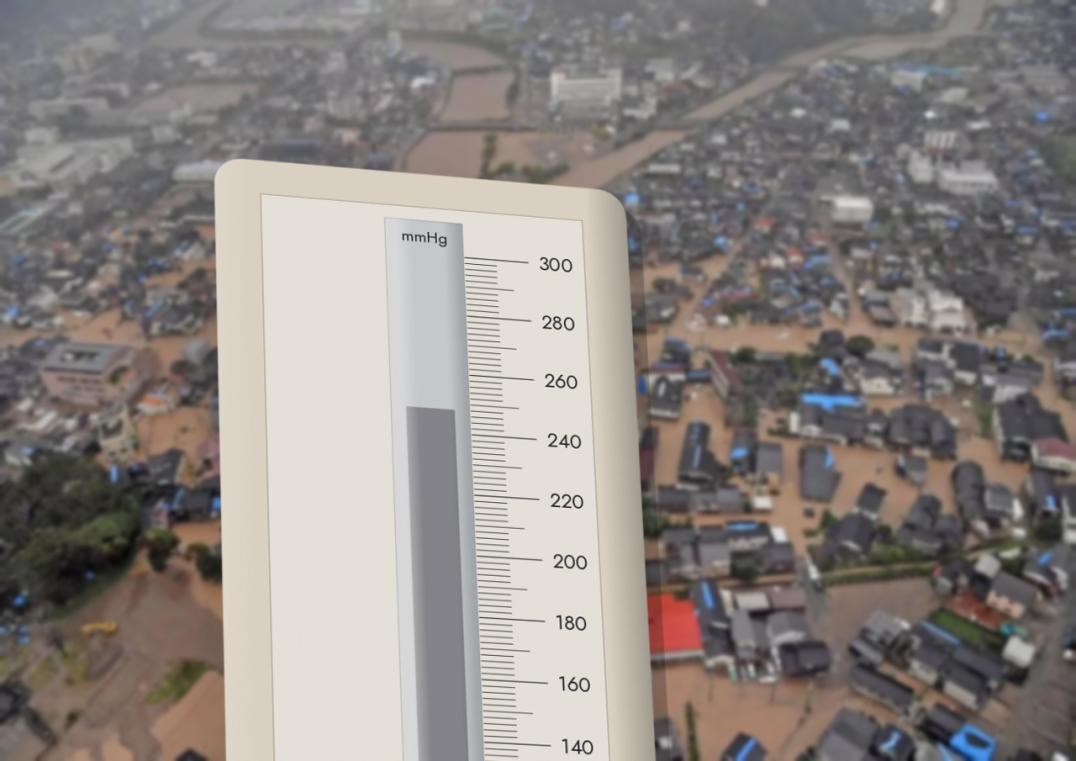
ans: 248; mmHg
